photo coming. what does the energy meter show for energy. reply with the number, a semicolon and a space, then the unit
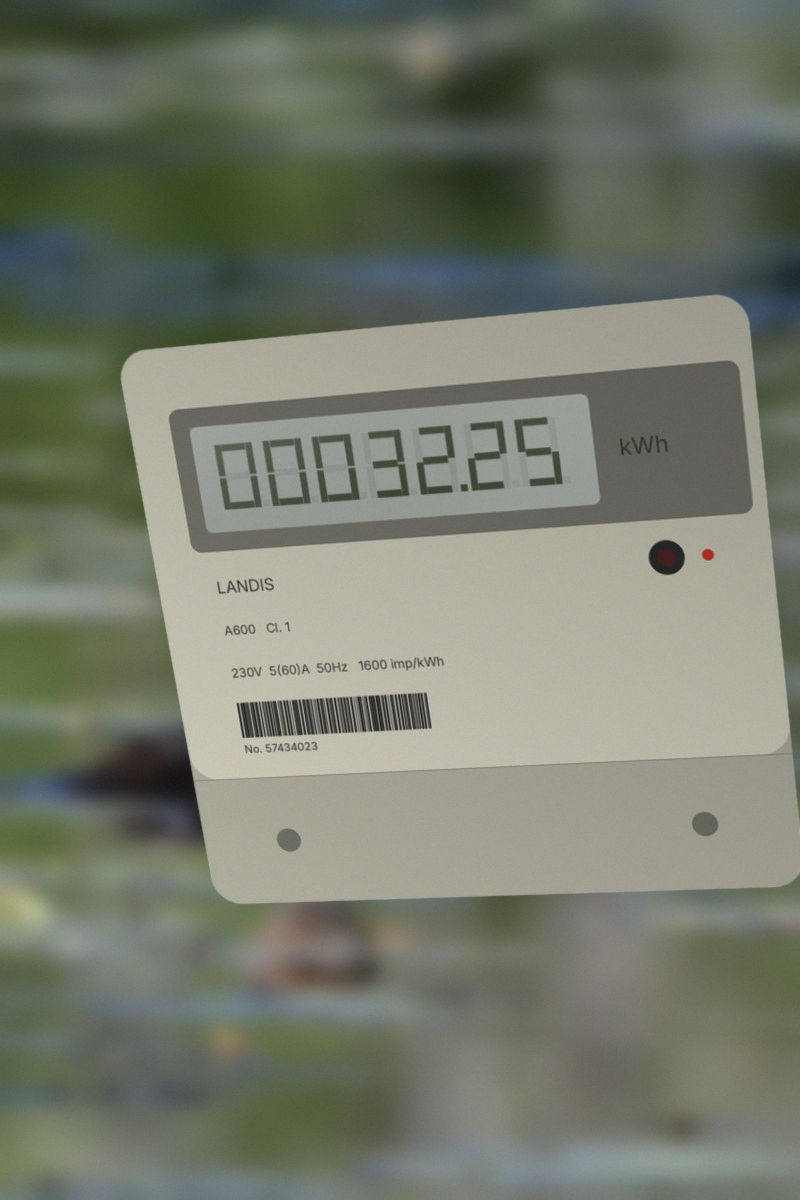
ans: 32.25; kWh
